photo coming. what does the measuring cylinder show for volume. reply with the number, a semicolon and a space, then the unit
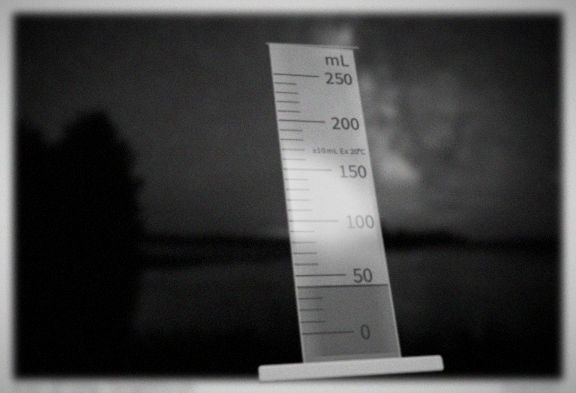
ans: 40; mL
